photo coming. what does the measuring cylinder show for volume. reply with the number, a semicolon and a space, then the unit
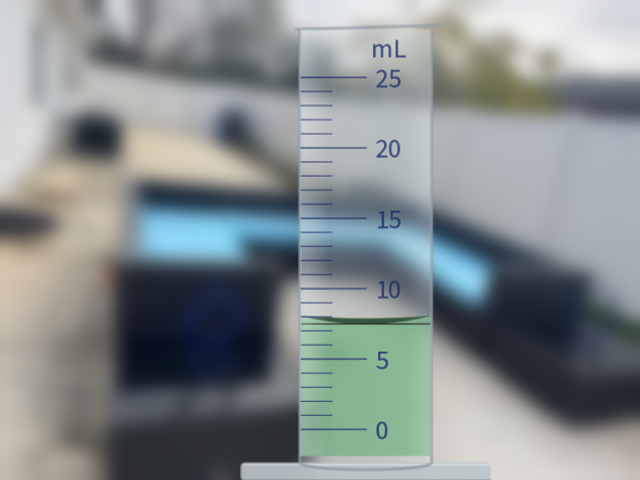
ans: 7.5; mL
